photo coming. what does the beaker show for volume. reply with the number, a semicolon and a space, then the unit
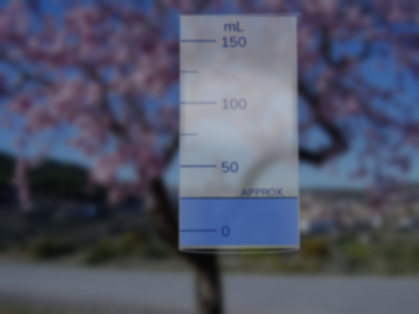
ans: 25; mL
